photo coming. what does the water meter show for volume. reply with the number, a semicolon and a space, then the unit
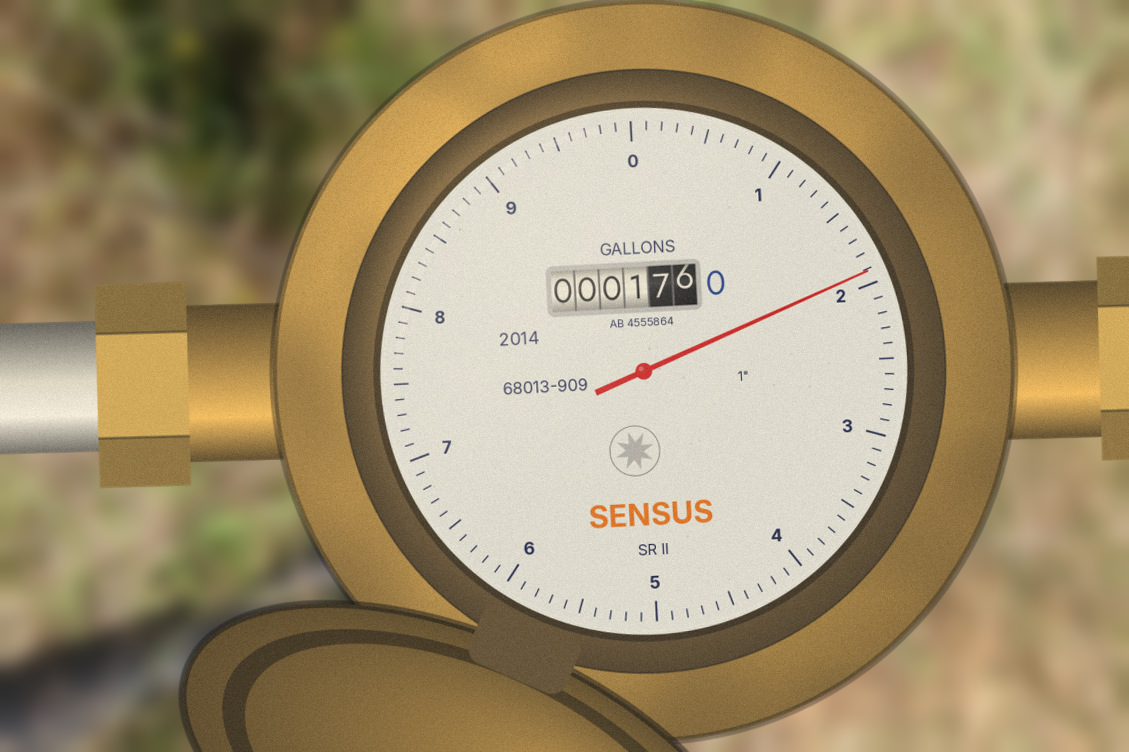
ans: 1761.9; gal
